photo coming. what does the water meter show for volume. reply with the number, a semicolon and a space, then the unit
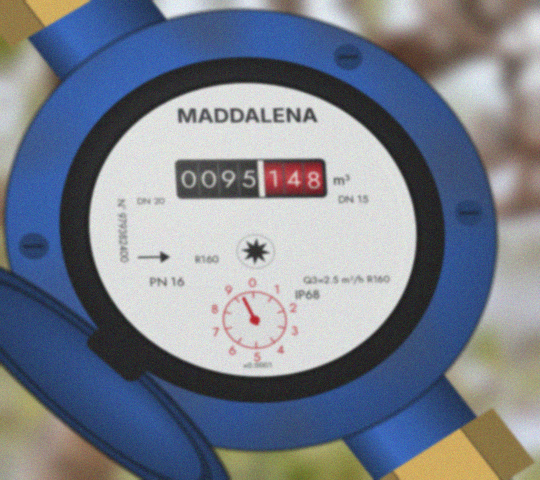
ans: 95.1479; m³
